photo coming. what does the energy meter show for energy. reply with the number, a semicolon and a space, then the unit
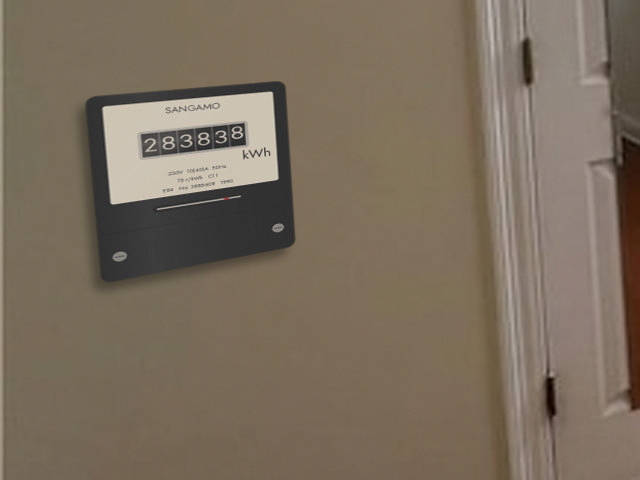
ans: 283838; kWh
